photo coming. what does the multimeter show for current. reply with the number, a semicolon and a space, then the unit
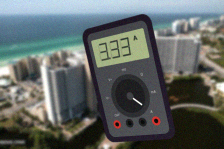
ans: 3.33; A
